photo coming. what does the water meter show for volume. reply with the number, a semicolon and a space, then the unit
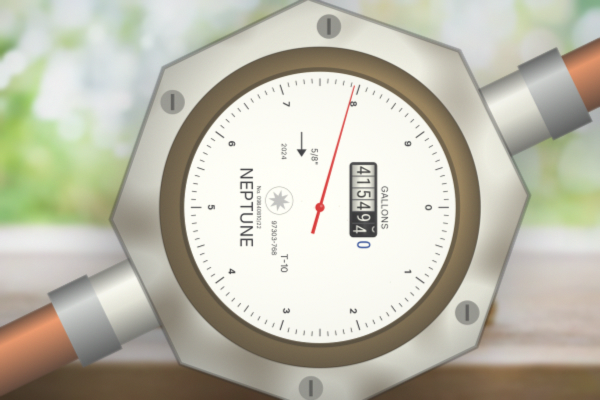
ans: 4154937.9; gal
